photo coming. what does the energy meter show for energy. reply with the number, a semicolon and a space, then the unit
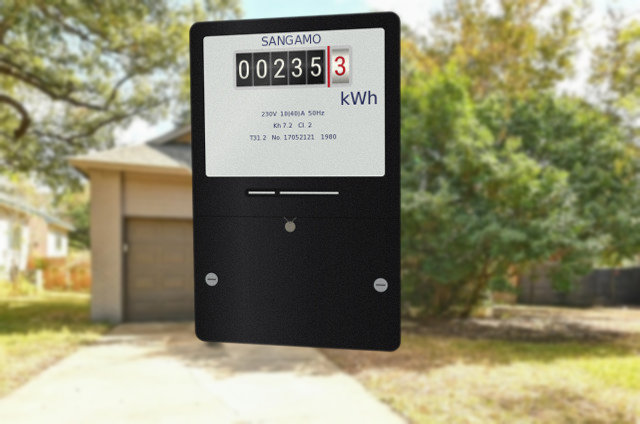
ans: 235.3; kWh
